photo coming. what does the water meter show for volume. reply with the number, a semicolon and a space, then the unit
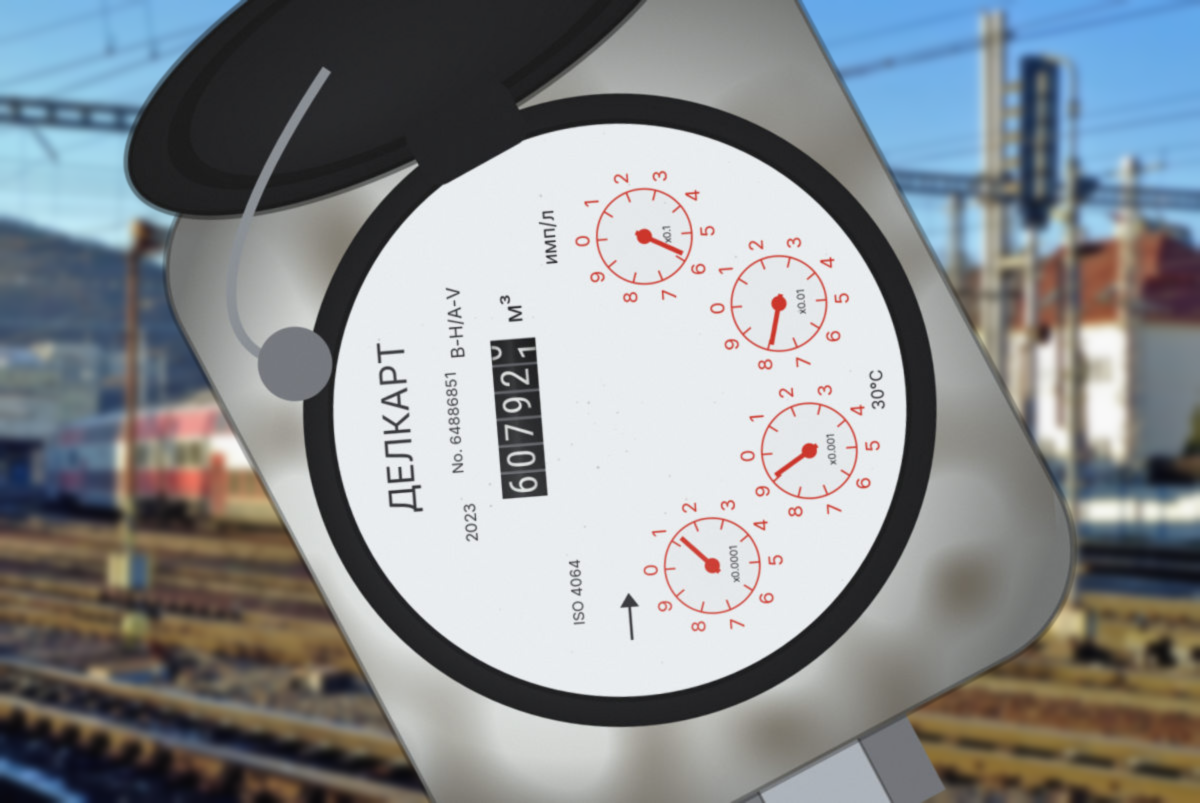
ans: 607920.5791; m³
